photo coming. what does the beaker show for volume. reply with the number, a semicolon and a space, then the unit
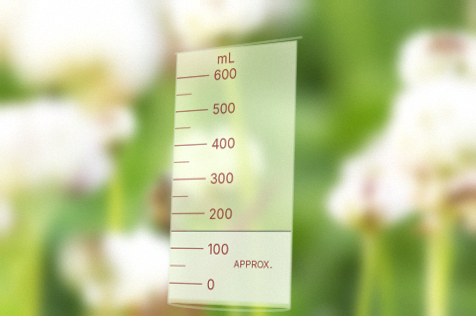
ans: 150; mL
